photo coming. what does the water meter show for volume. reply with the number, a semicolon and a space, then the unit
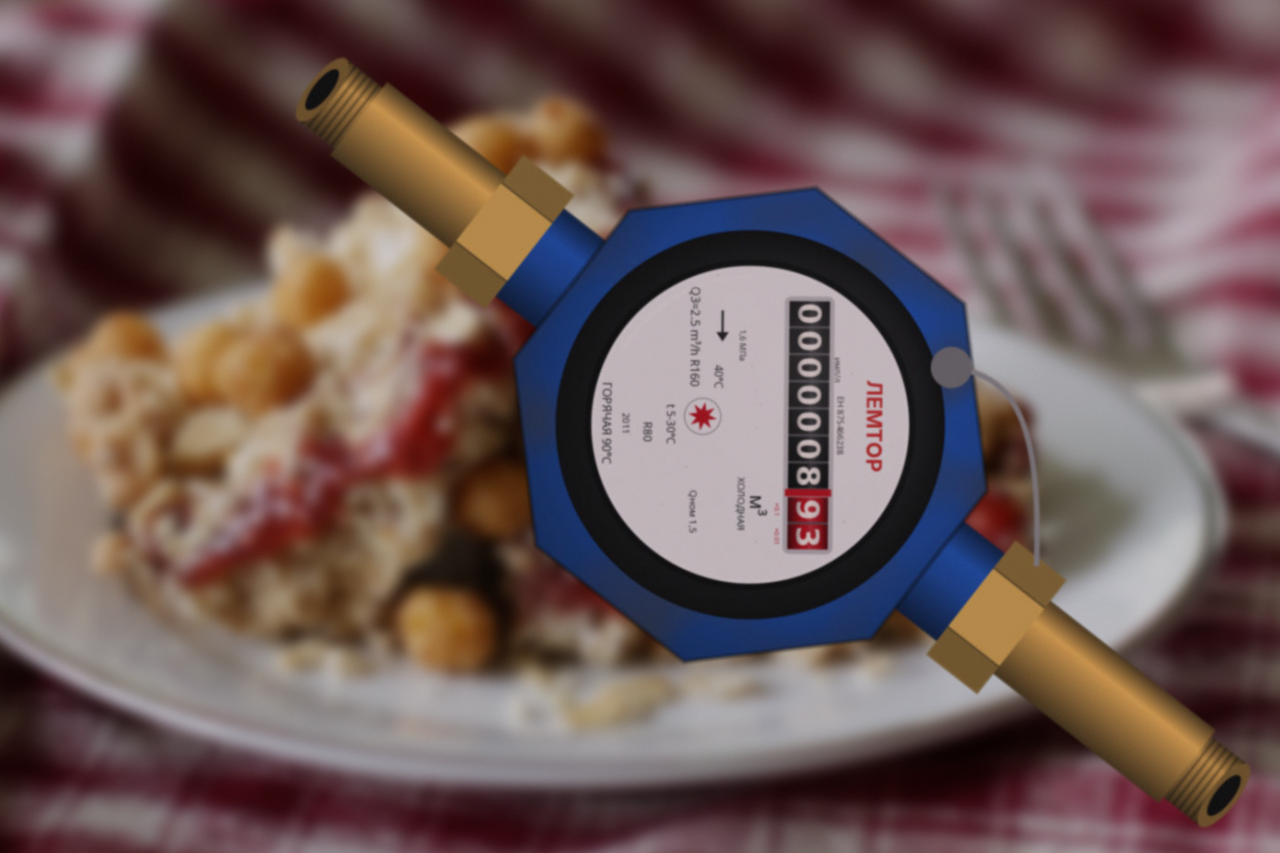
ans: 8.93; m³
